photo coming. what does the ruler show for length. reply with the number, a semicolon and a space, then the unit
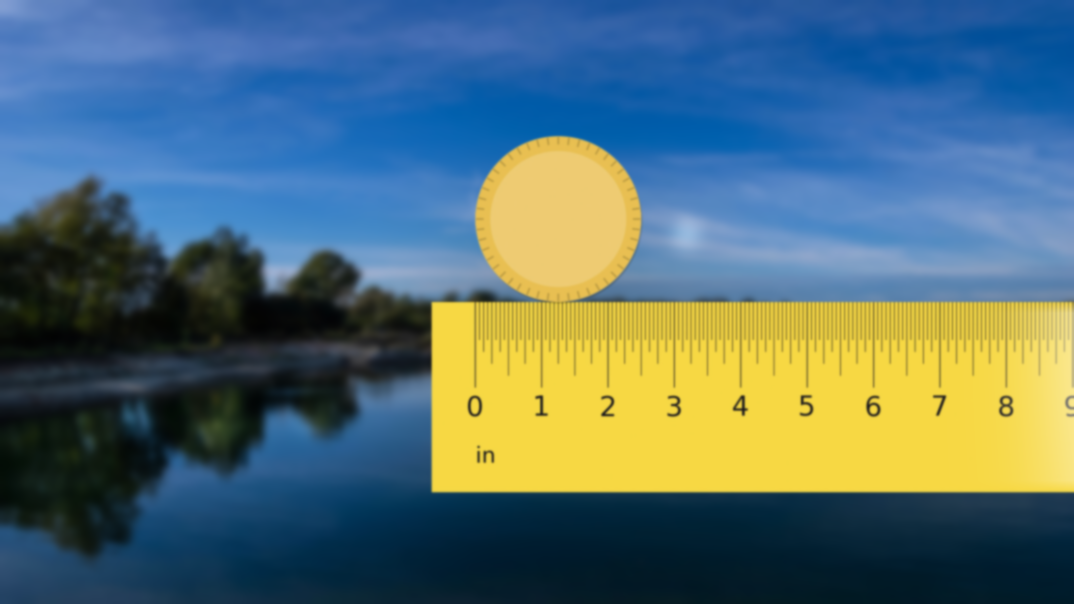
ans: 2.5; in
